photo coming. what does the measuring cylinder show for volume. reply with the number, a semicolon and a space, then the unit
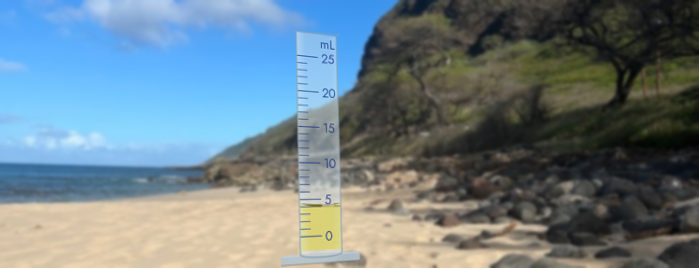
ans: 4; mL
